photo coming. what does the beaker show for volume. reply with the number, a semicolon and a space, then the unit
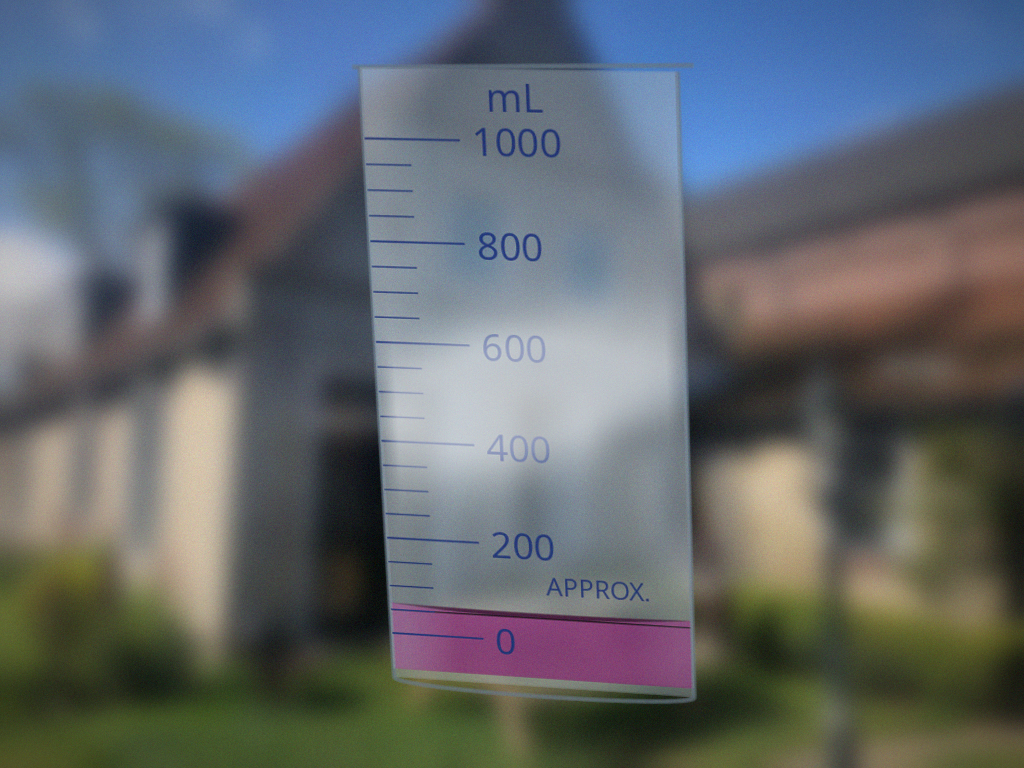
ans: 50; mL
